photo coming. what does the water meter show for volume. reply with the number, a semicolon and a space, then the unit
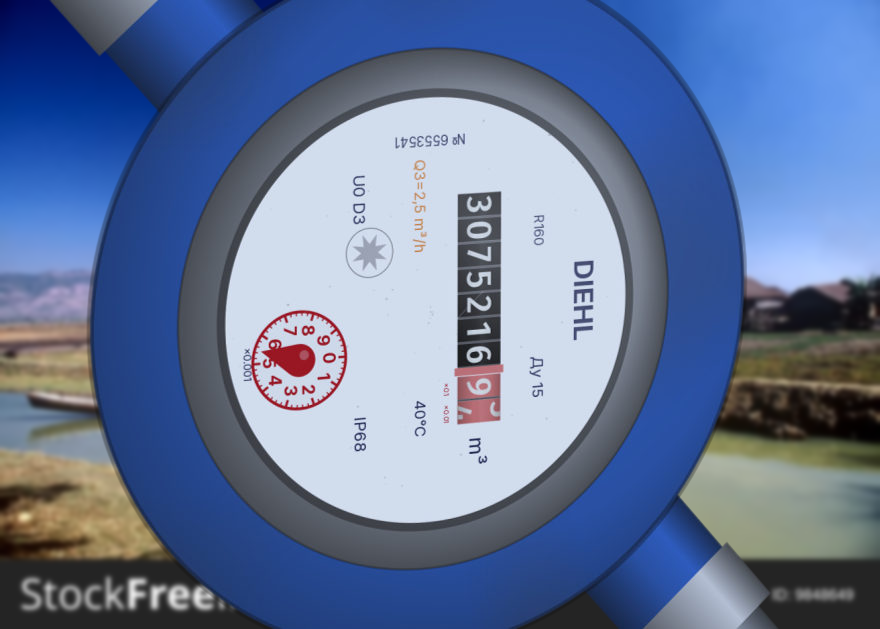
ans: 3075216.935; m³
